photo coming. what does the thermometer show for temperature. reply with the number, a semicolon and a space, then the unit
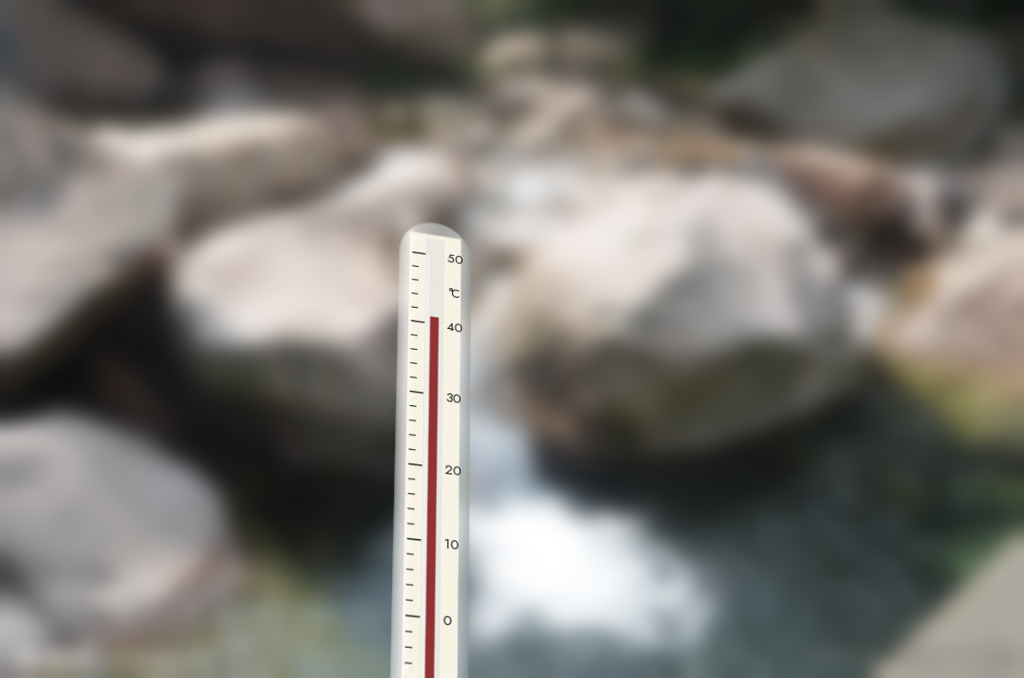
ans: 41; °C
